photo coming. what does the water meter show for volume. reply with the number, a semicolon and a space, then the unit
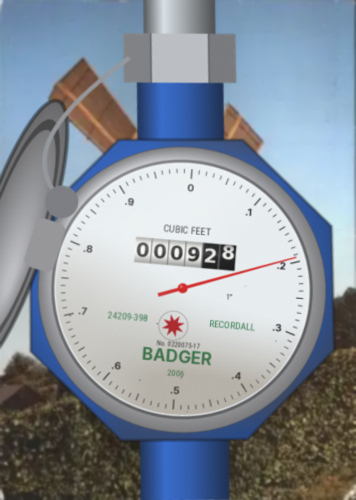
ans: 928.19; ft³
